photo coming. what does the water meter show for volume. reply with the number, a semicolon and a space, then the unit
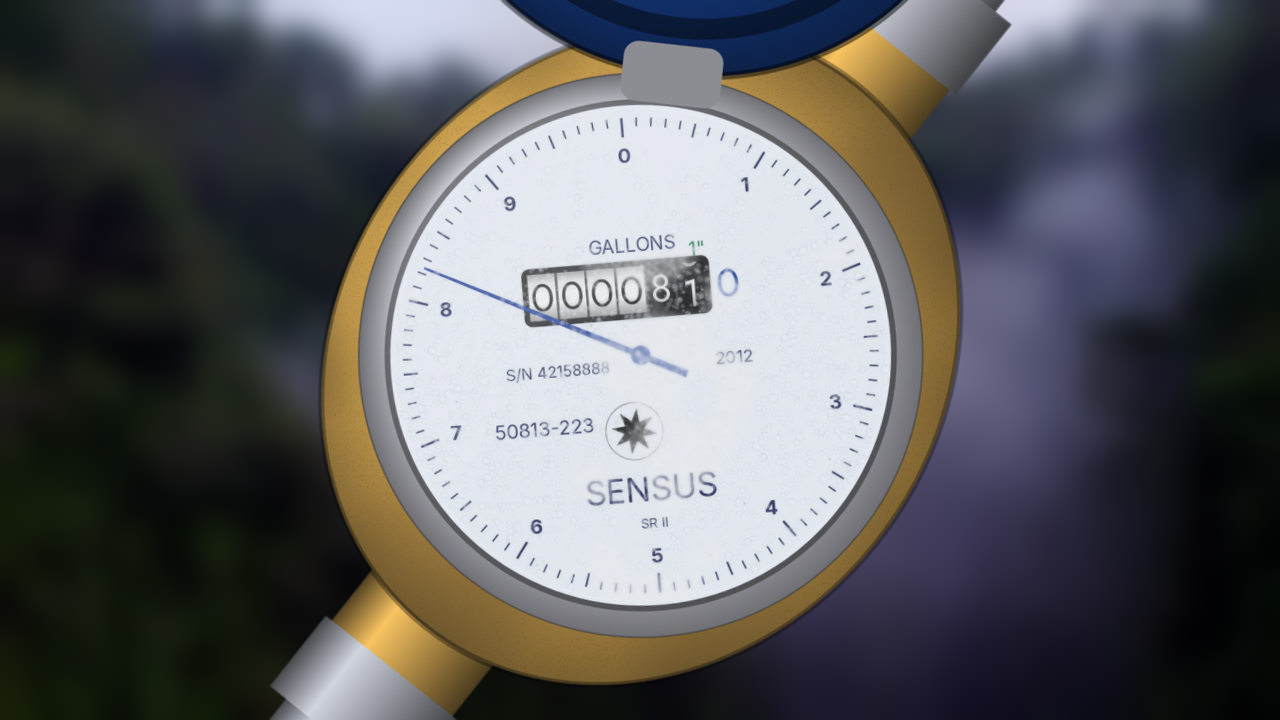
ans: 808.2; gal
